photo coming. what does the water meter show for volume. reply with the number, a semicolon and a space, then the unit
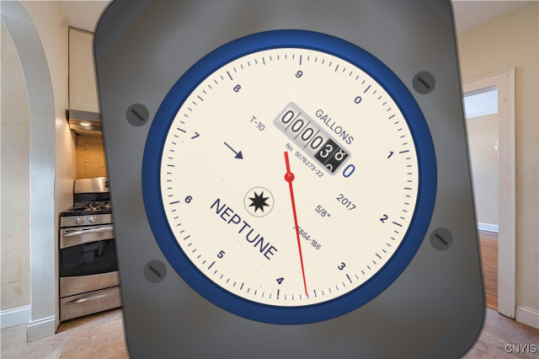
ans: 383.6; gal
